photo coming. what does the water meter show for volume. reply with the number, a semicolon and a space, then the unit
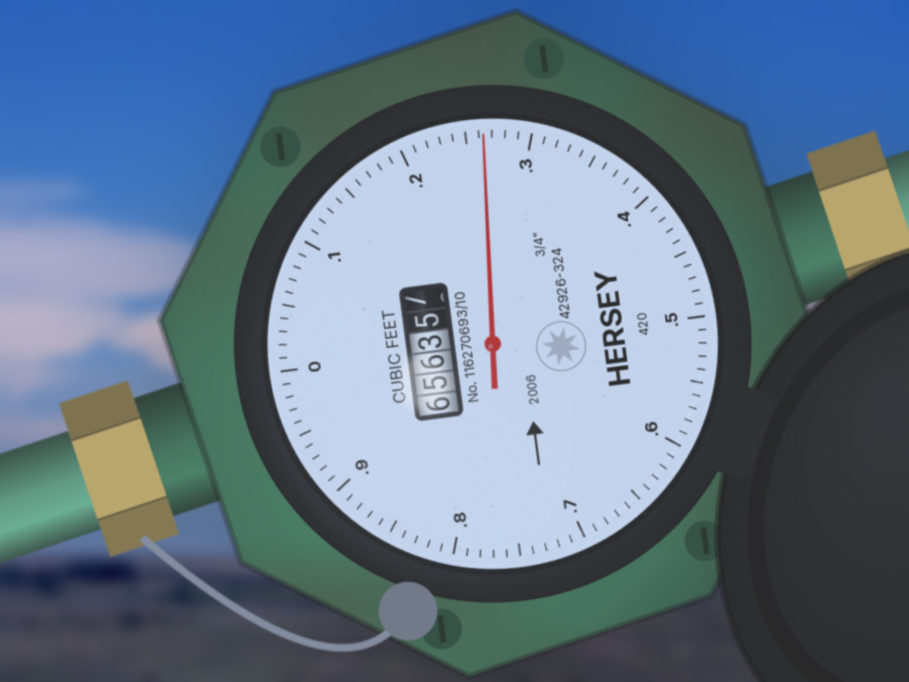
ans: 656357.26; ft³
